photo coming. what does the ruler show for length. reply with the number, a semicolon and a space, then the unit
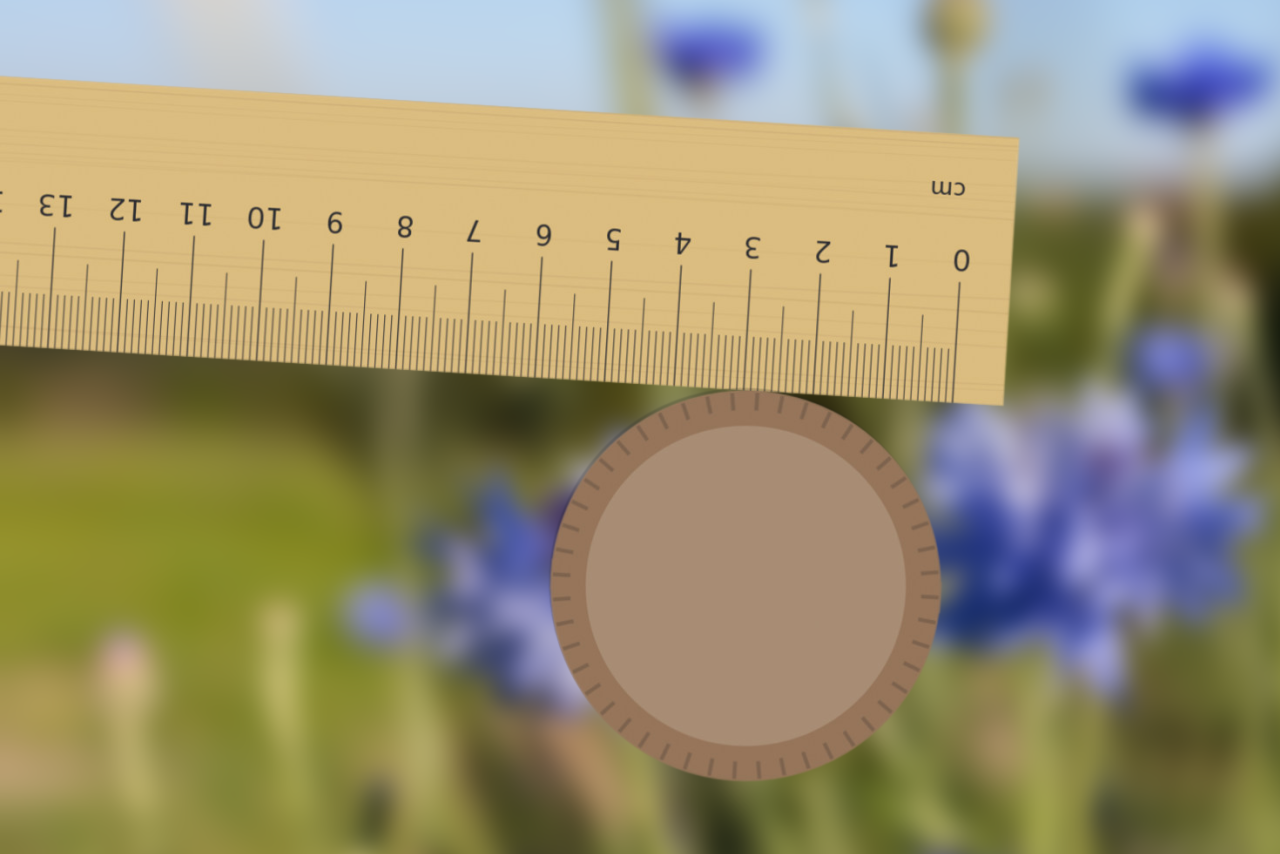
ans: 5.6; cm
